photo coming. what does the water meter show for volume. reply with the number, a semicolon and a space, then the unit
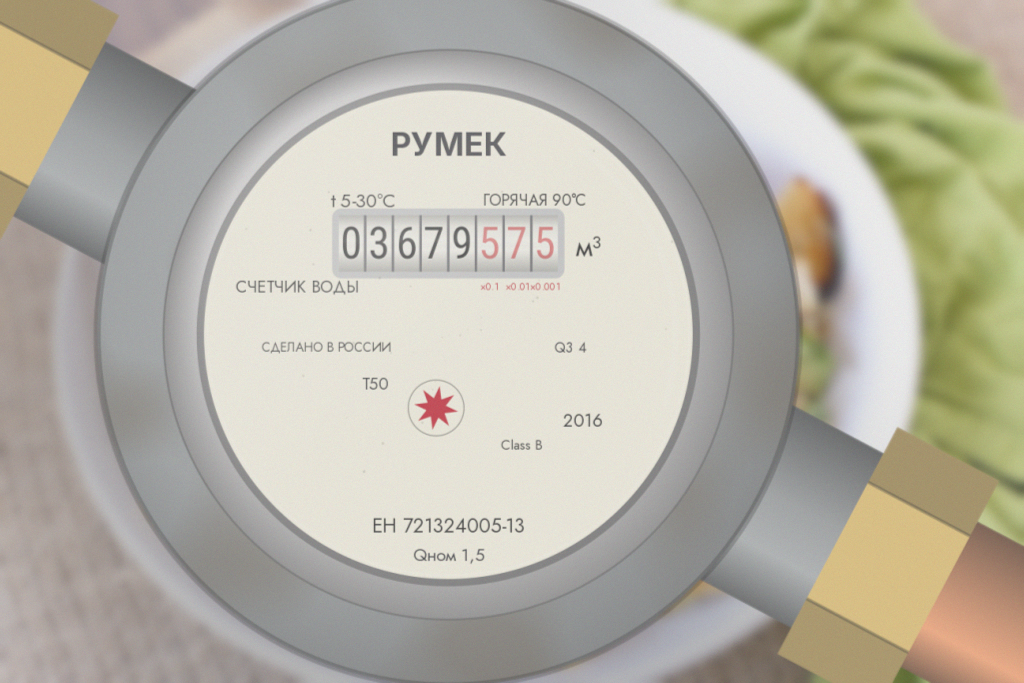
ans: 3679.575; m³
